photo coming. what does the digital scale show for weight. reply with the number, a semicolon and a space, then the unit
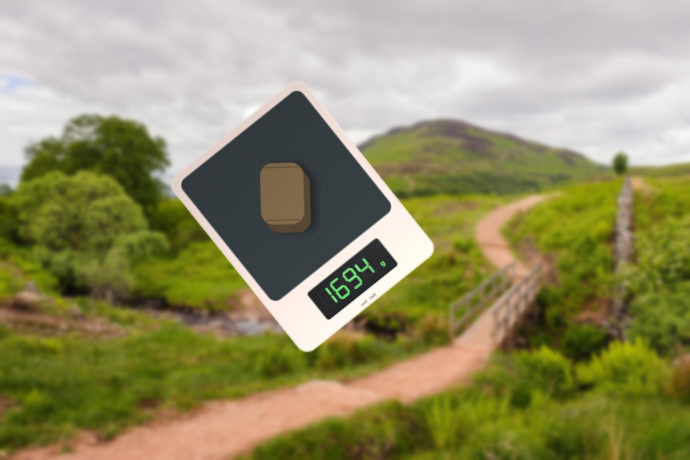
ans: 1694; g
